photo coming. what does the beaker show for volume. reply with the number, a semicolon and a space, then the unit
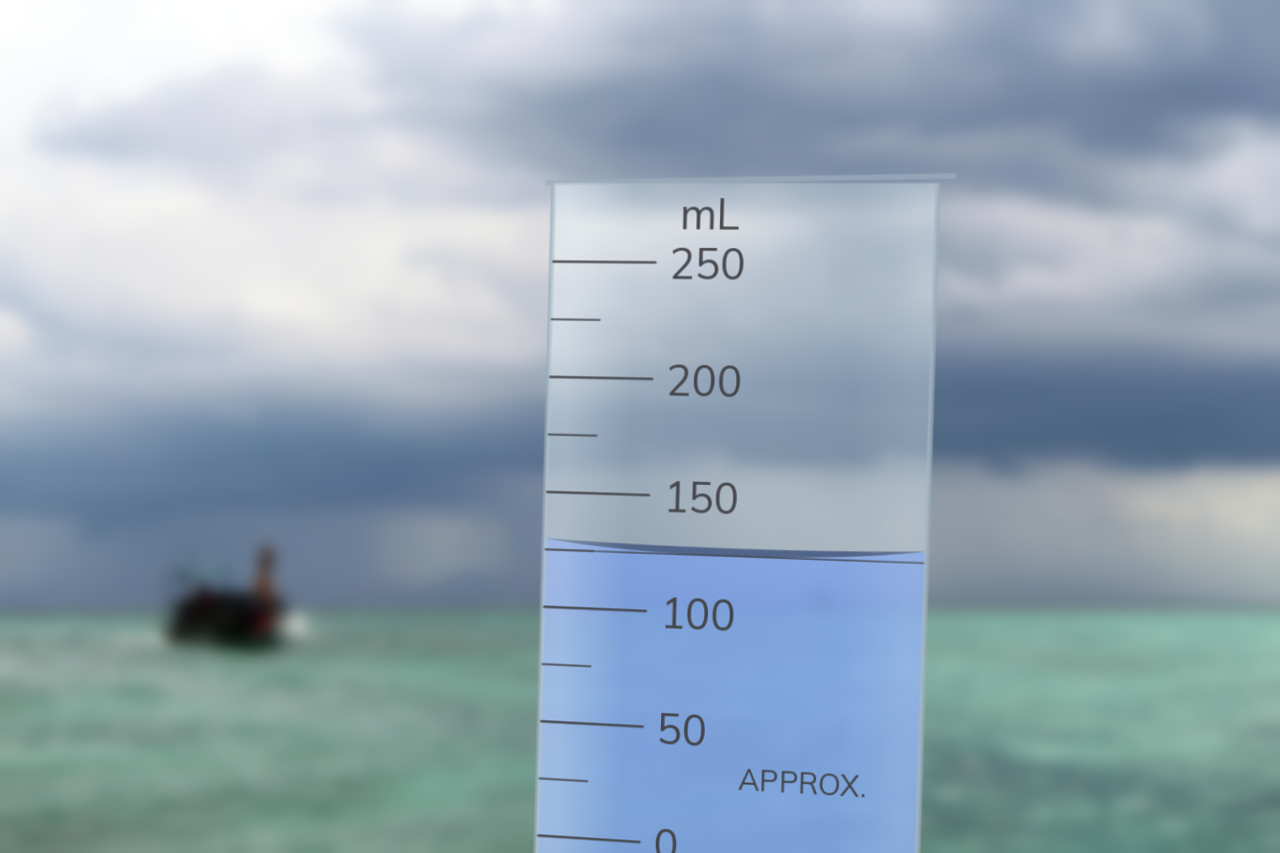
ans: 125; mL
